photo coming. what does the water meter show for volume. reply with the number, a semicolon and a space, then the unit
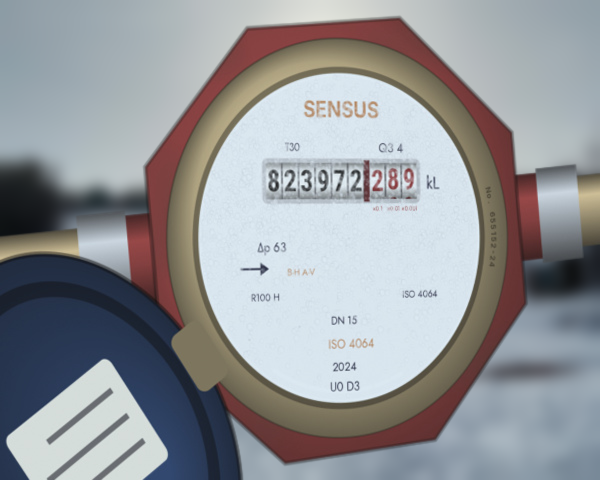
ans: 823972.289; kL
